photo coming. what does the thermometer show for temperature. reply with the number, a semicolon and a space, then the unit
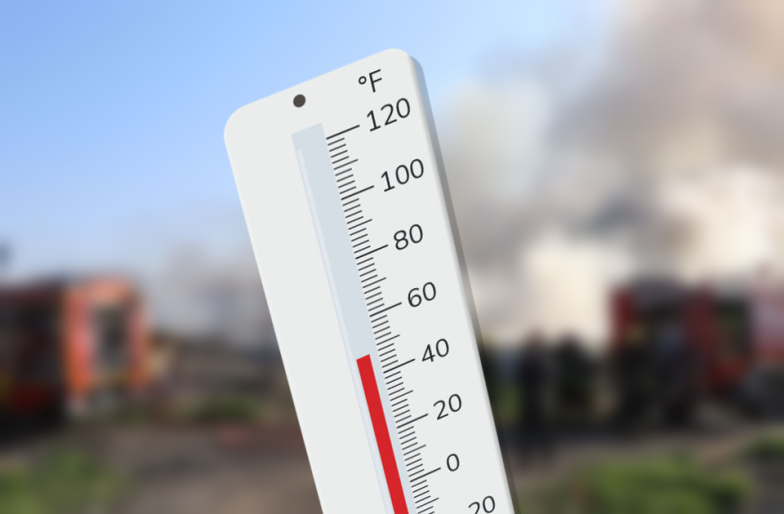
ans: 48; °F
